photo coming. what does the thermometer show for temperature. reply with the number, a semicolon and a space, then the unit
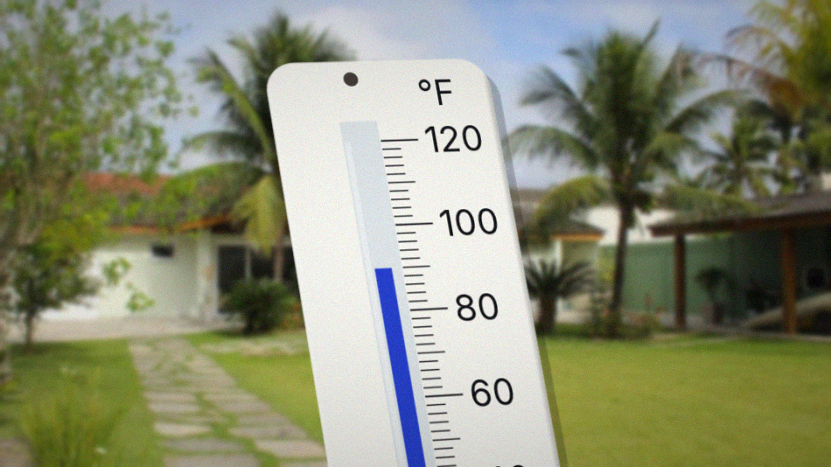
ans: 90; °F
